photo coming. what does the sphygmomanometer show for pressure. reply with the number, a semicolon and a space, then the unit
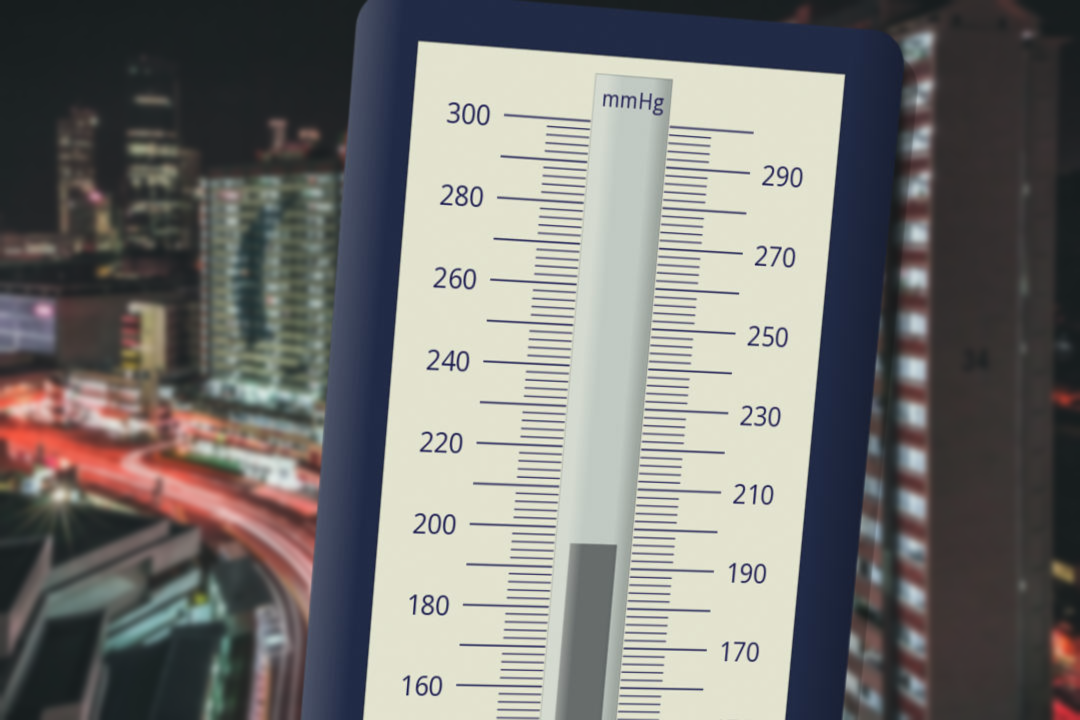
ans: 196; mmHg
